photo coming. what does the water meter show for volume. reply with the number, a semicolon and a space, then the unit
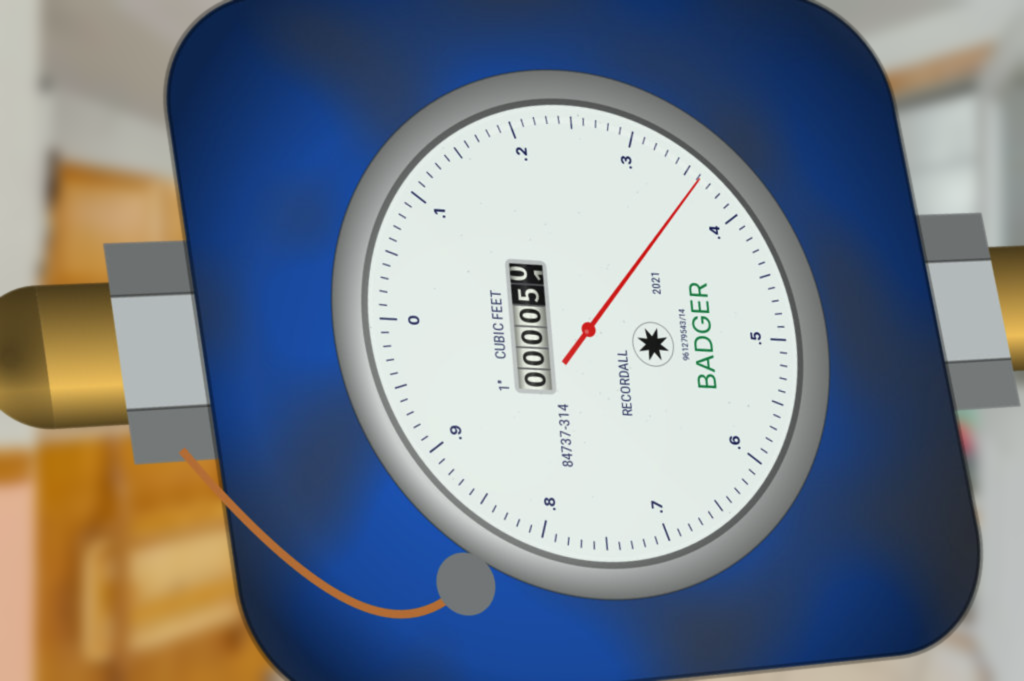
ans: 50.36; ft³
